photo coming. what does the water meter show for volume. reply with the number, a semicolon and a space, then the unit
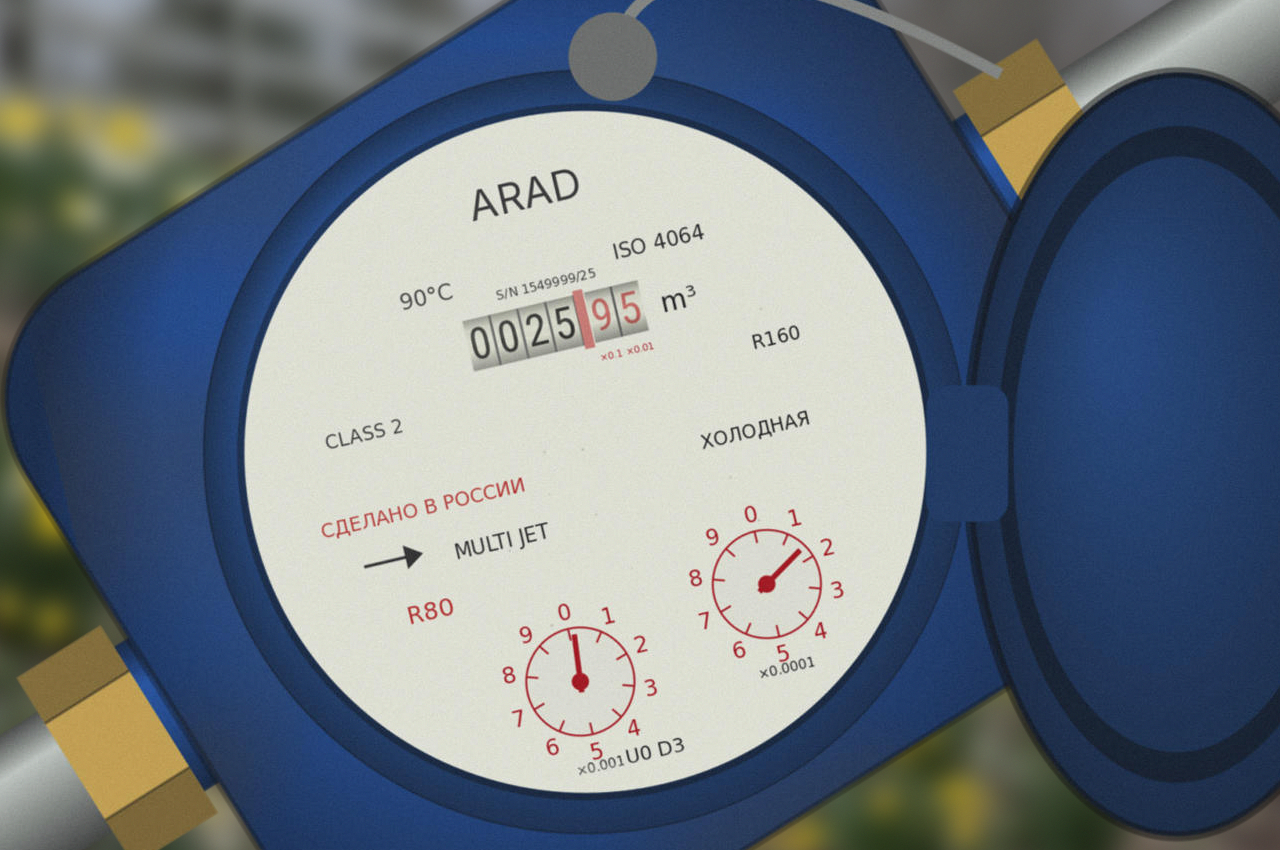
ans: 25.9501; m³
